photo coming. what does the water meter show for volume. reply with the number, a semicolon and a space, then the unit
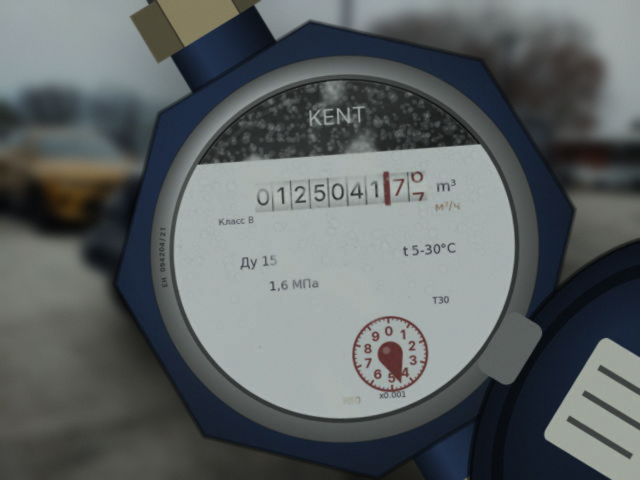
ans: 125041.764; m³
